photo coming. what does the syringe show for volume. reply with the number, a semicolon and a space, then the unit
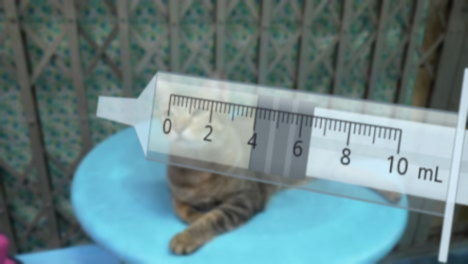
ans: 4; mL
